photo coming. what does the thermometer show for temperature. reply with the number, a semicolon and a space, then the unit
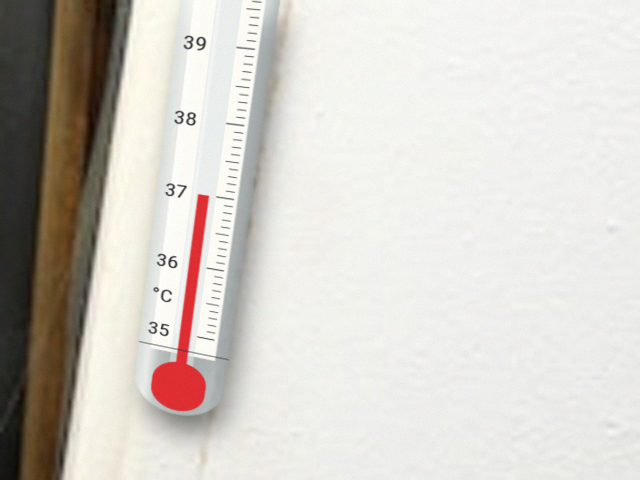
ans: 37; °C
